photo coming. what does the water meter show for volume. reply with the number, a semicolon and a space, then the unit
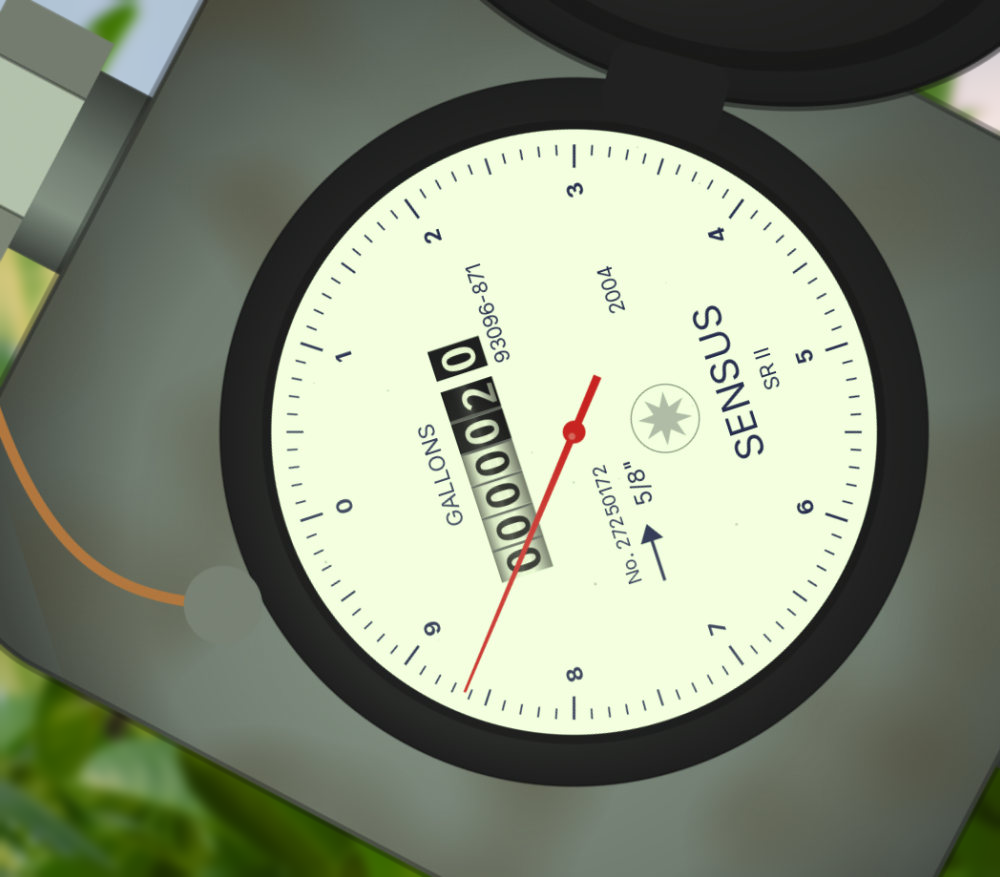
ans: 18.6; gal
